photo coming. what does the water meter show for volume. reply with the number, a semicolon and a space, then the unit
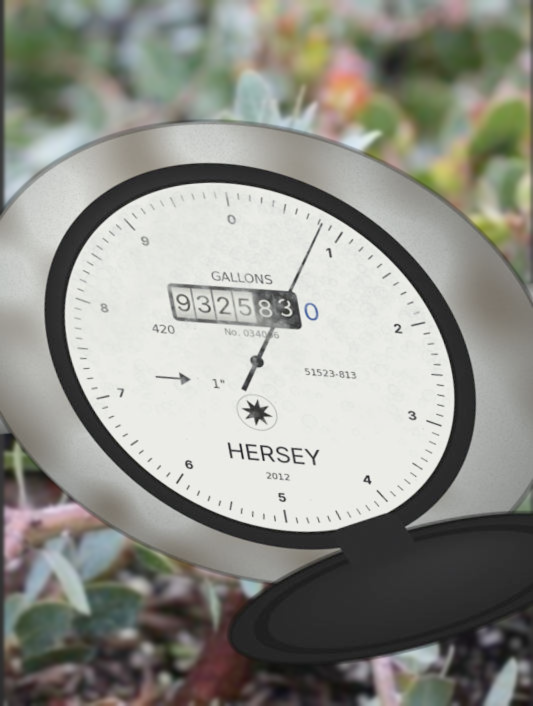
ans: 9325830.8; gal
